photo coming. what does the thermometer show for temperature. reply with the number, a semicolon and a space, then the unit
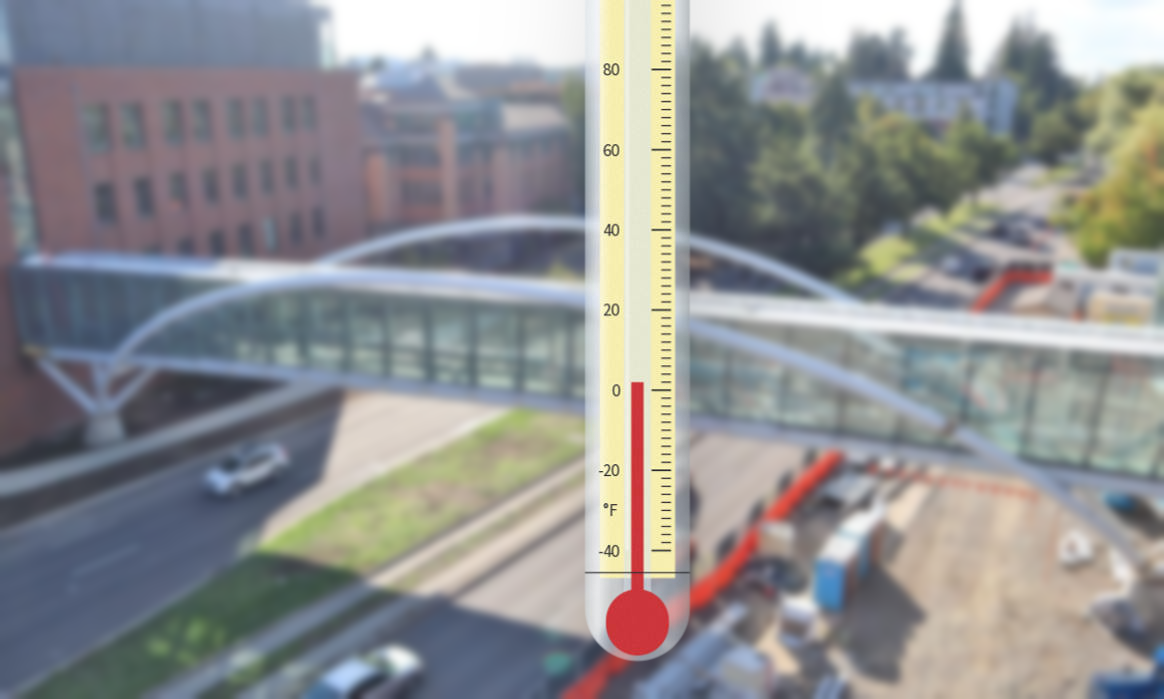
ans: 2; °F
